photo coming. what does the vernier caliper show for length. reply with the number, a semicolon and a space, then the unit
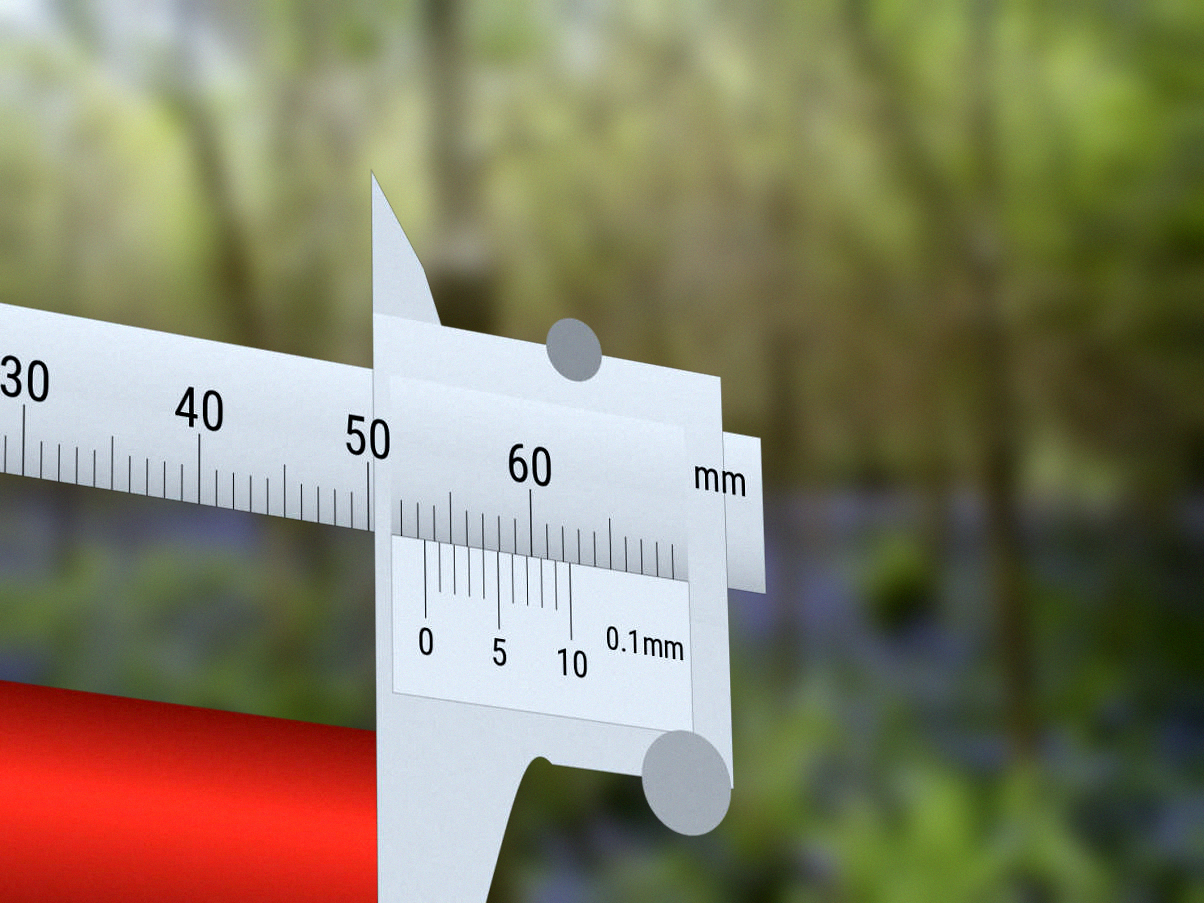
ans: 53.4; mm
